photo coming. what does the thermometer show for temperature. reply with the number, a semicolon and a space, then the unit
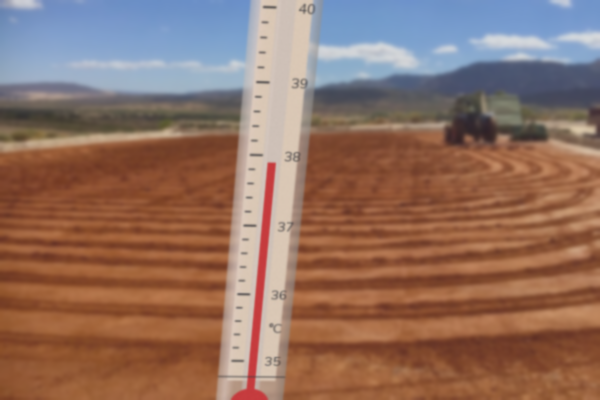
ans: 37.9; °C
